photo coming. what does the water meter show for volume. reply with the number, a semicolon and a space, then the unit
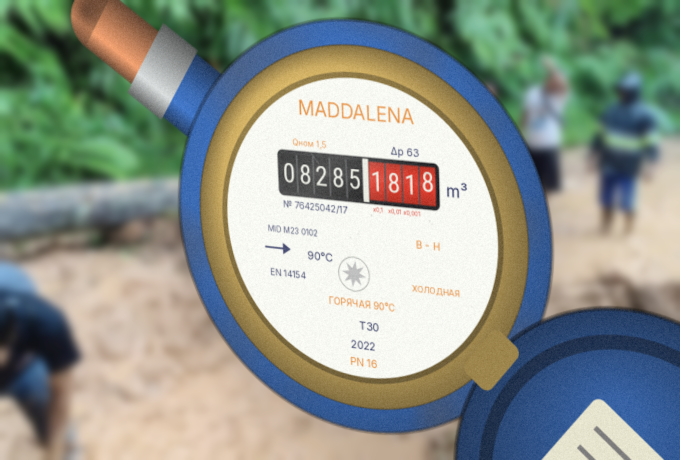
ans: 8285.1818; m³
